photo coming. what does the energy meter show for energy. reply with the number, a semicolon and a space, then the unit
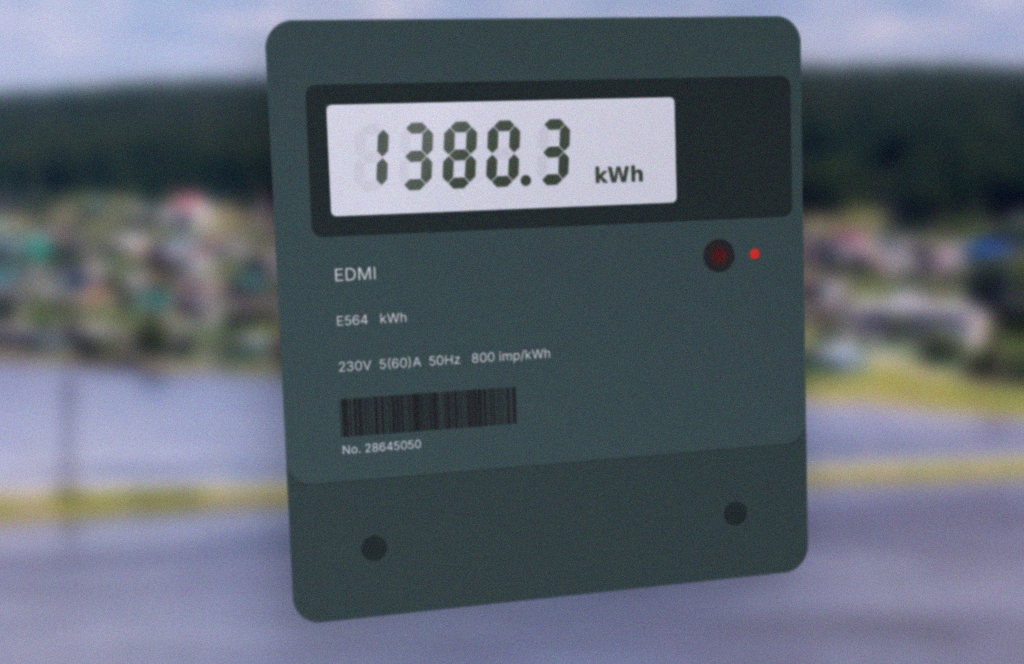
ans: 1380.3; kWh
